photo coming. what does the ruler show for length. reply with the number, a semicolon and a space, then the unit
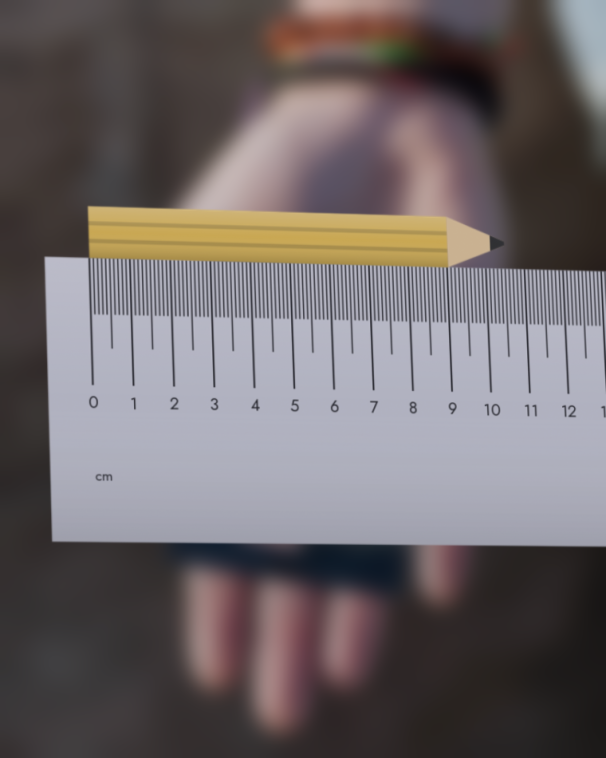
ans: 10.5; cm
